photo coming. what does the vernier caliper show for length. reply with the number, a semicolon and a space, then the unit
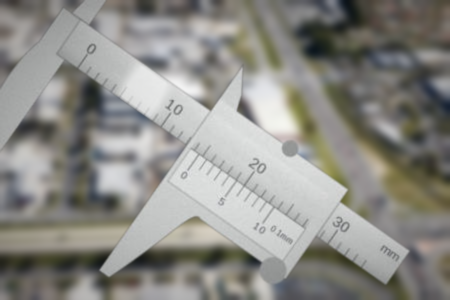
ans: 14.6; mm
